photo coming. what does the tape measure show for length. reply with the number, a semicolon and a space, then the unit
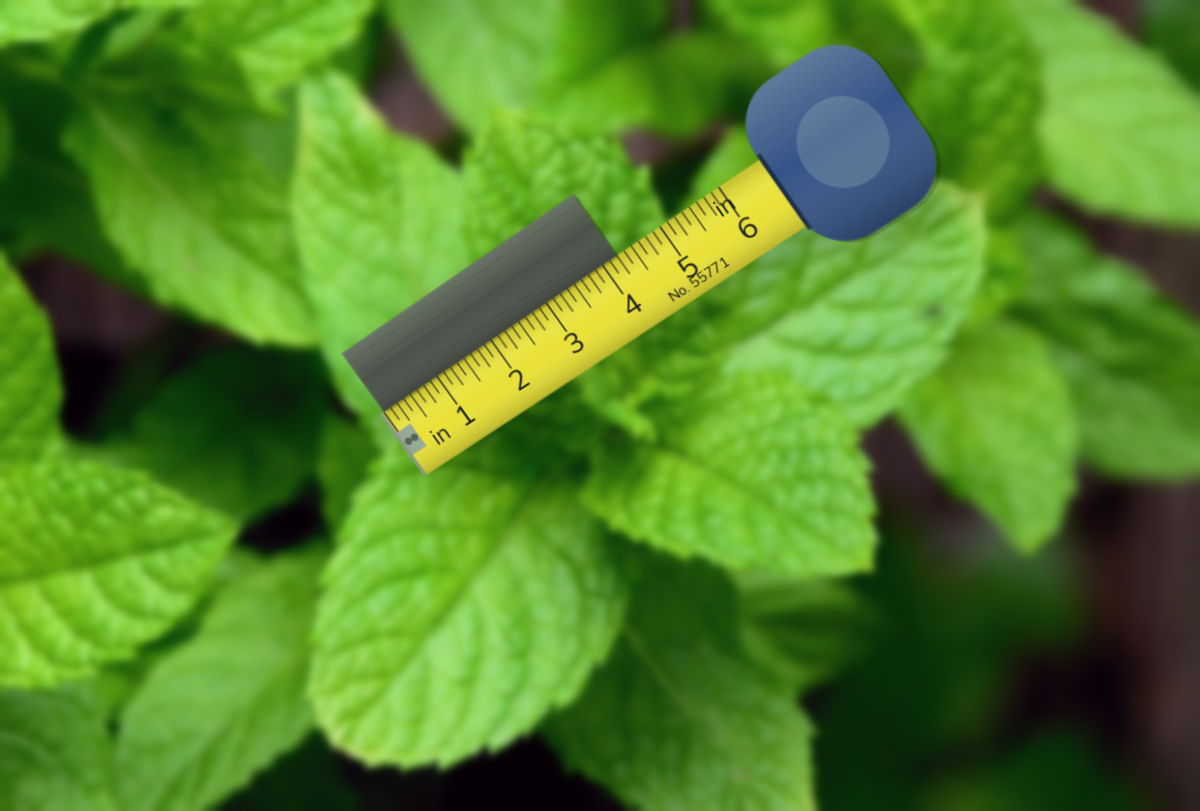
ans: 4.25; in
